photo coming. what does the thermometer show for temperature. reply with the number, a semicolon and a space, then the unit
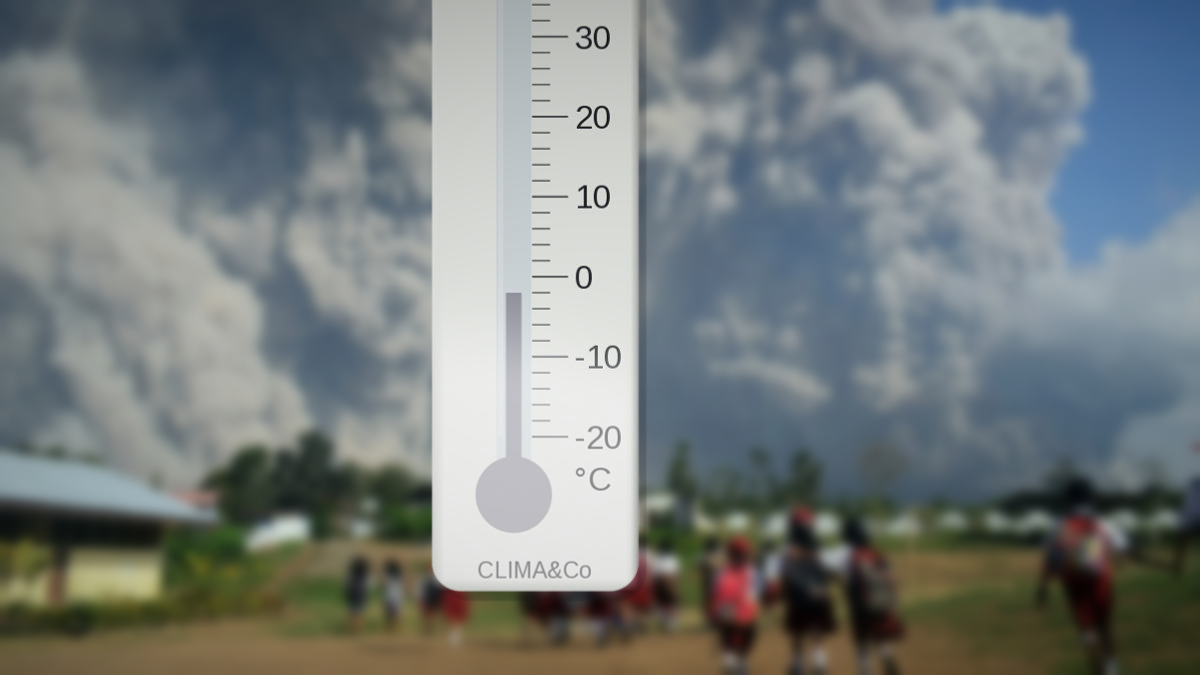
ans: -2; °C
